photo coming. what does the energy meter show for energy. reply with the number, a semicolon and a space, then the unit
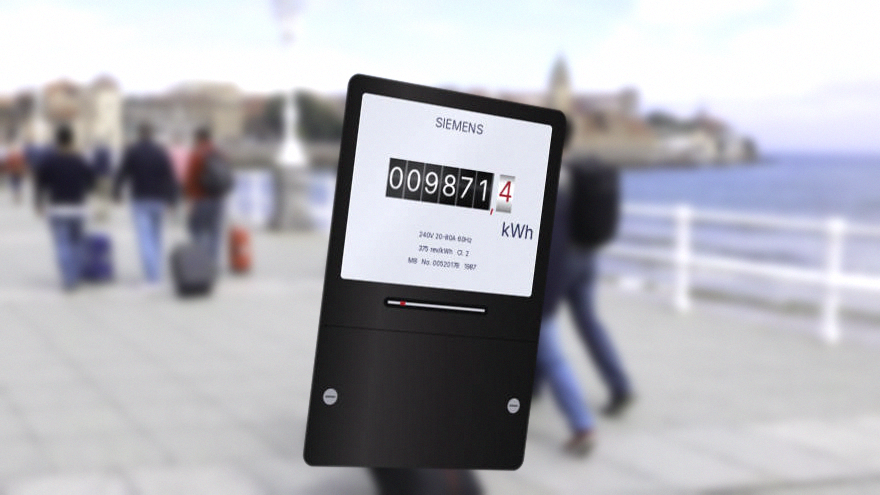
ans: 9871.4; kWh
